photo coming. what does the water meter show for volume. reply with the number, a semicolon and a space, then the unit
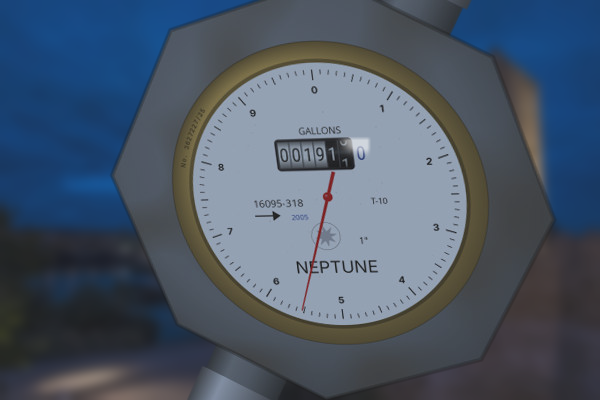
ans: 19105.5; gal
